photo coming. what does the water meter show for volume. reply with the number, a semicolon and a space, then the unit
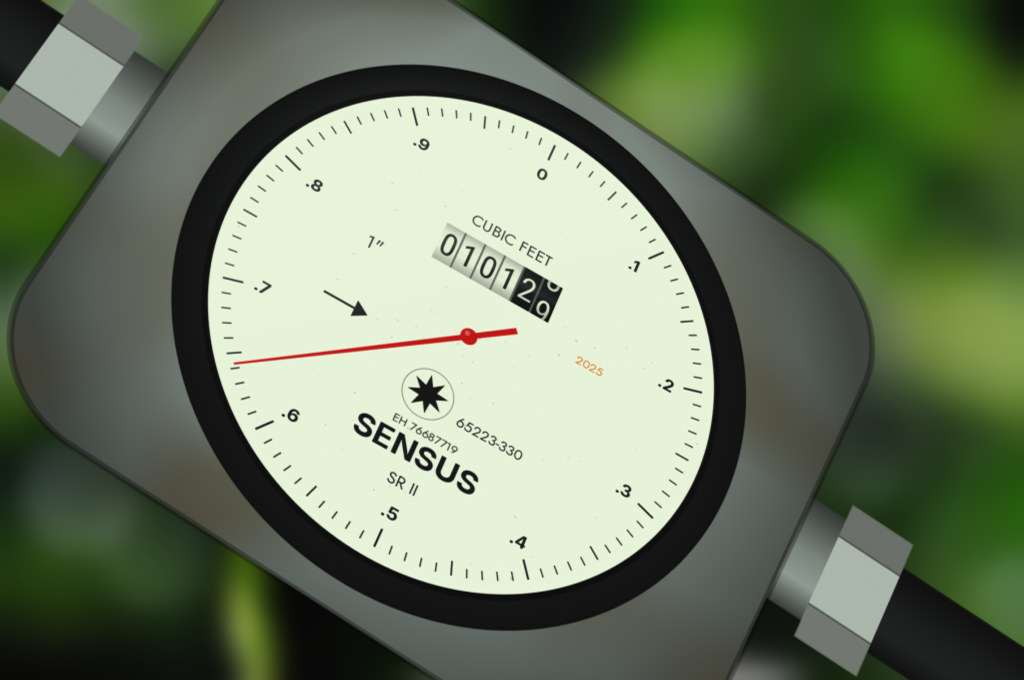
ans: 10128.64; ft³
